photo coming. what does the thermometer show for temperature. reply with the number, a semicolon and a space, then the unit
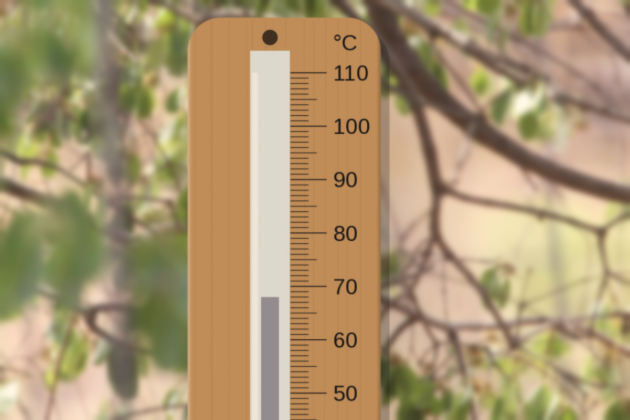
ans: 68; °C
